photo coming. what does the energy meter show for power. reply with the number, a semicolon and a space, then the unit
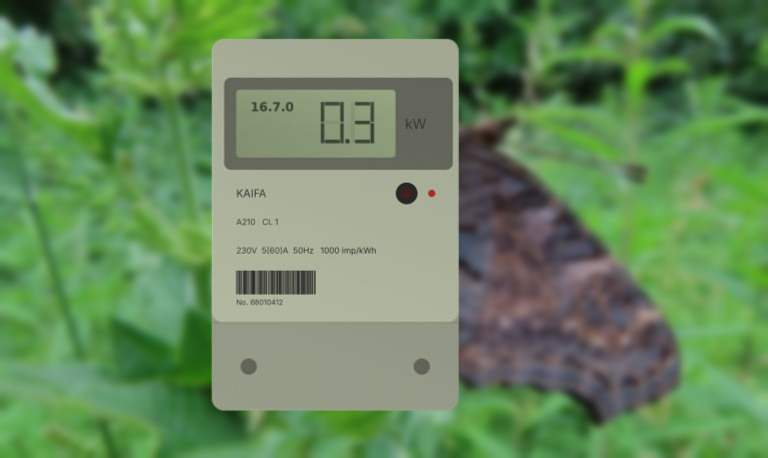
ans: 0.3; kW
